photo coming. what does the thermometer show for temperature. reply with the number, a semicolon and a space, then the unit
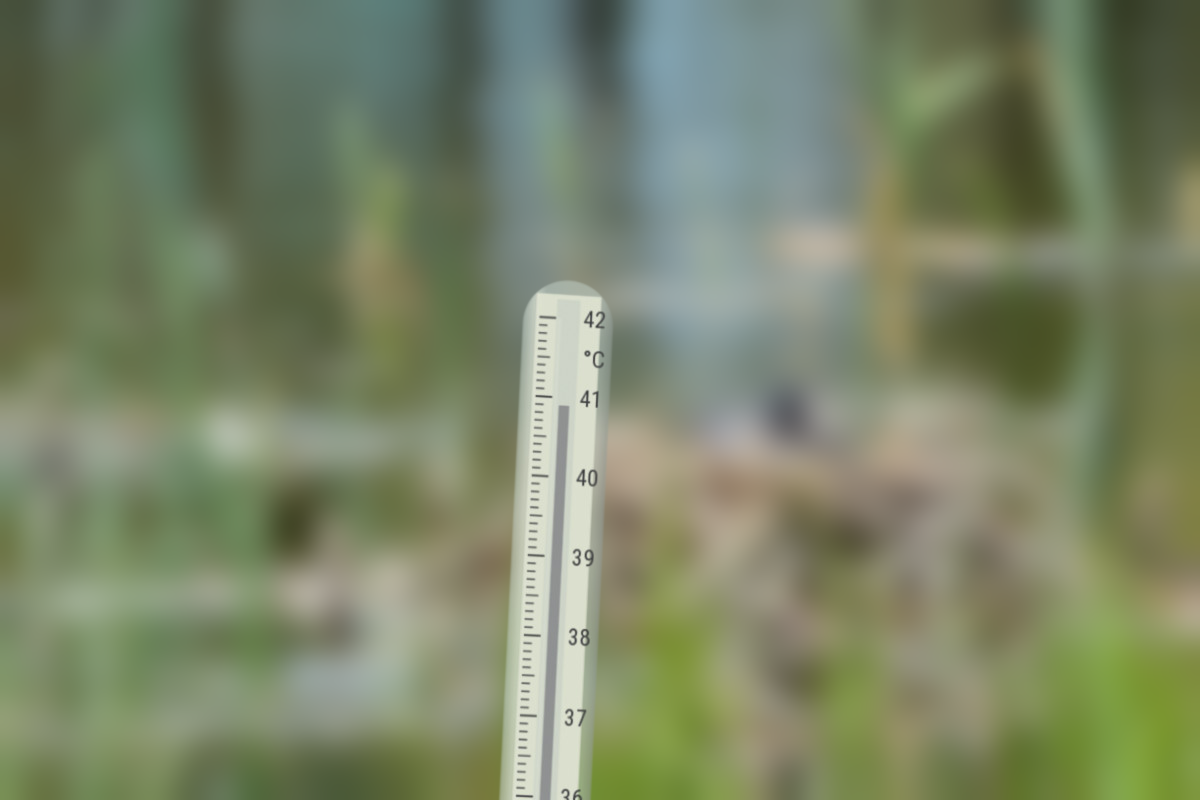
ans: 40.9; °C
